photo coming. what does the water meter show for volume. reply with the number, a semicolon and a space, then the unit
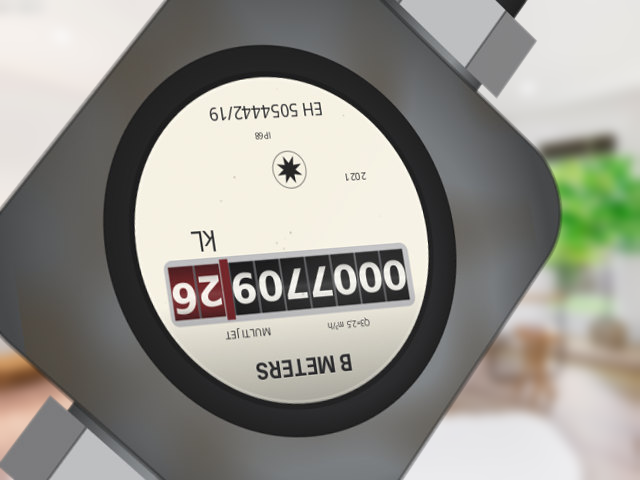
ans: 7709.26; kL
